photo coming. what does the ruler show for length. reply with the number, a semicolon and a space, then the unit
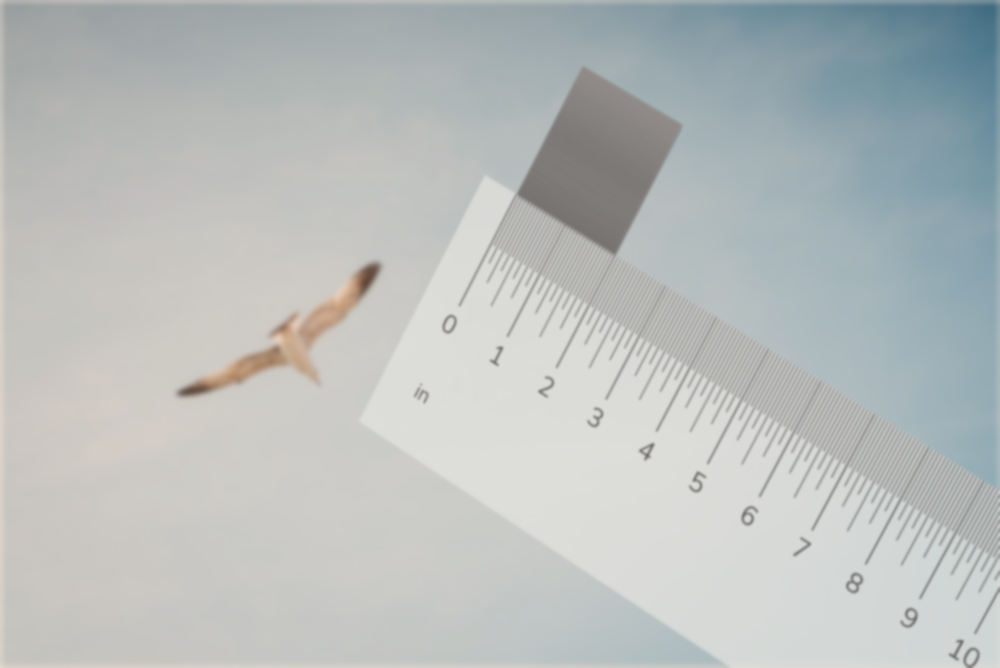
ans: 2; in
